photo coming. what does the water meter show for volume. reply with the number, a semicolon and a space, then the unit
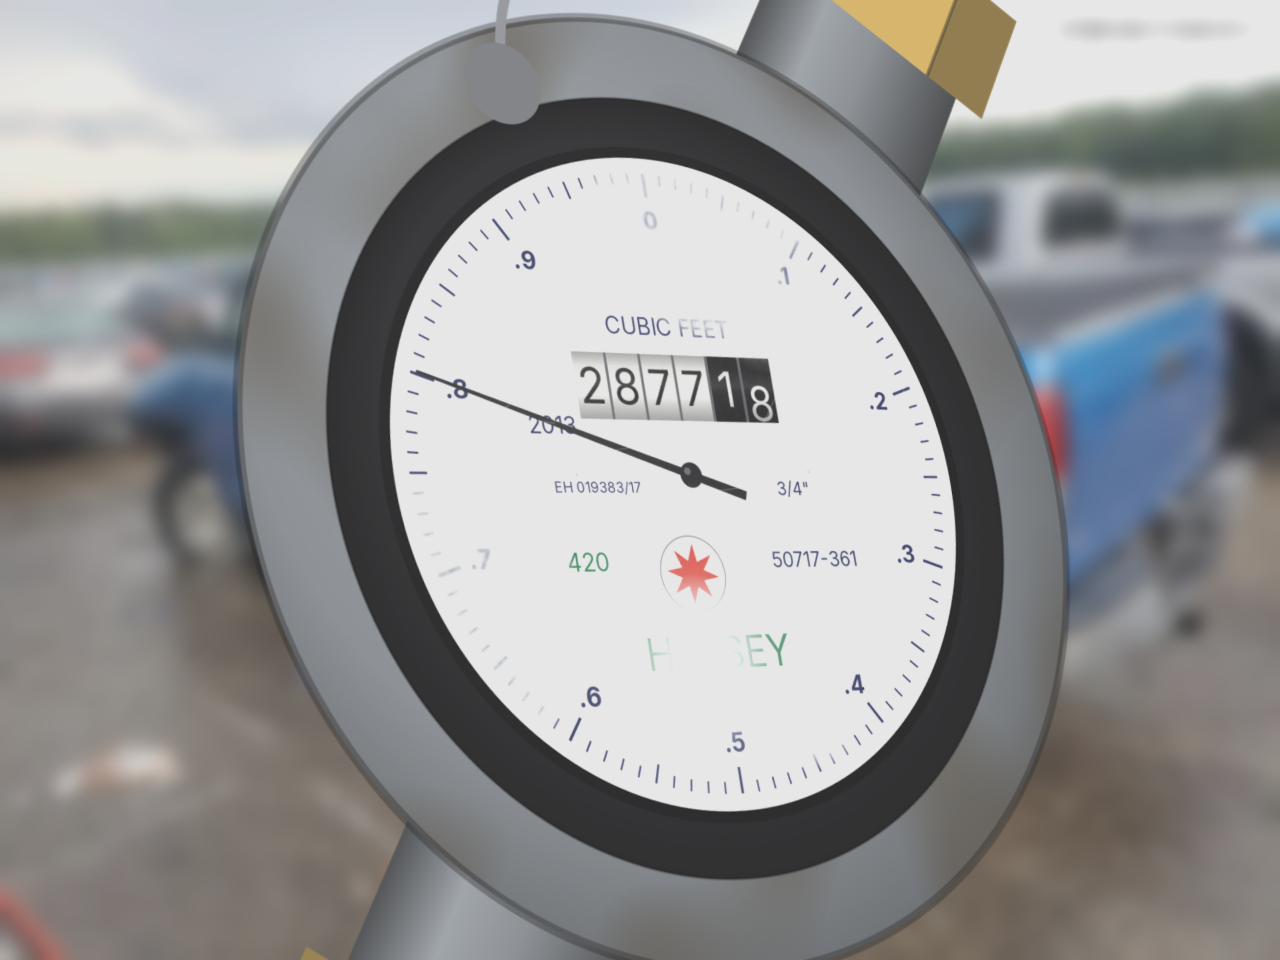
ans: 287717.80; ft³
